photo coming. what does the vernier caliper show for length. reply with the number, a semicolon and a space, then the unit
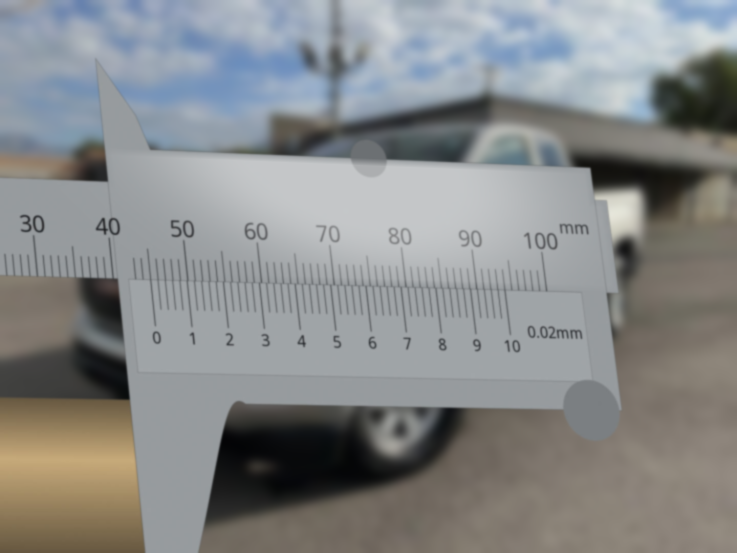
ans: 45.0; mm
